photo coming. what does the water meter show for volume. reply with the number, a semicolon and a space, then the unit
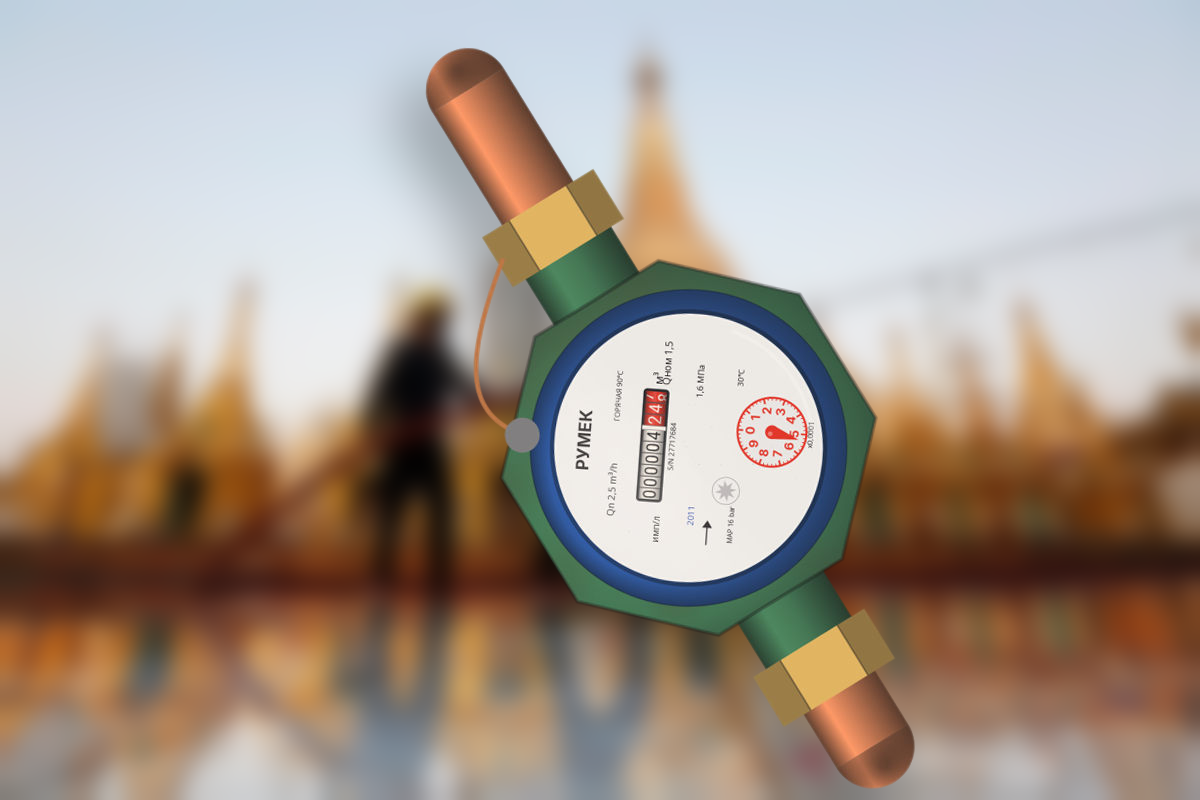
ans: 4.2475; m³
